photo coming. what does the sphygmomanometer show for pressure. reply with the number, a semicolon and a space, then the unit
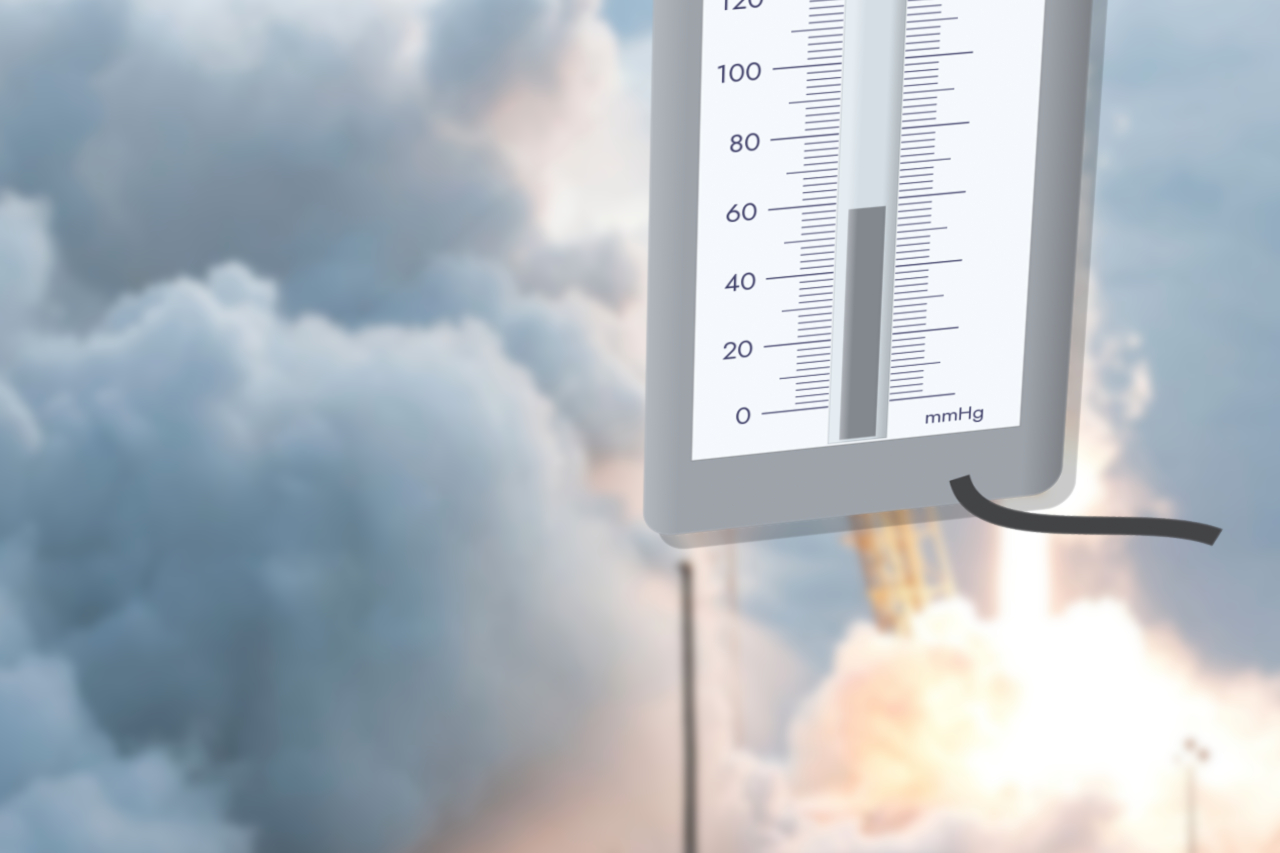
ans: 58; mmHg
